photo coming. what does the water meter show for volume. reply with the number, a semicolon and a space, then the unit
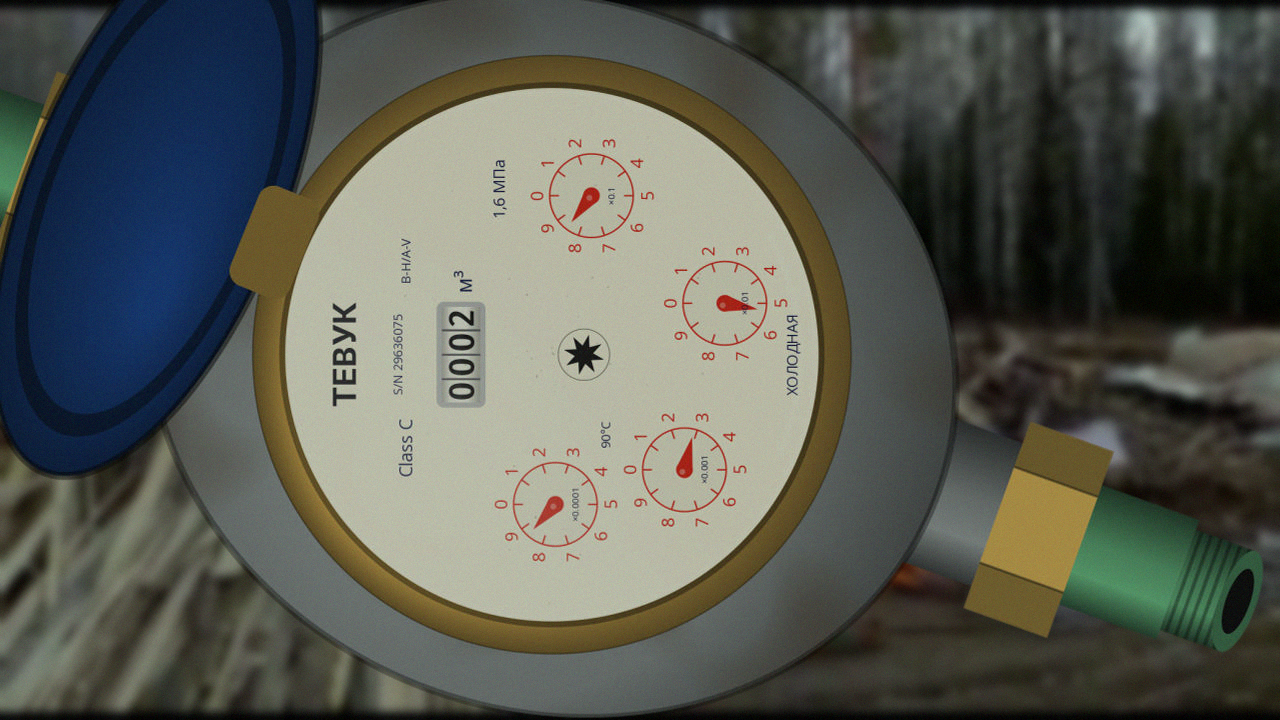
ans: 2.8528; m³
